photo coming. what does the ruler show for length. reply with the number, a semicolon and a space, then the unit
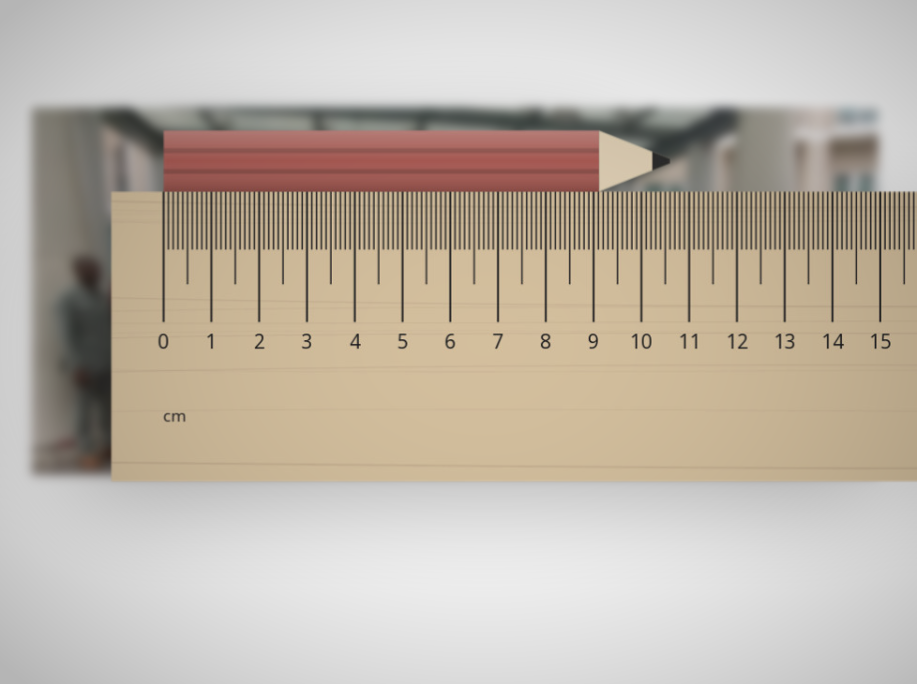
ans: 10.6; cm
